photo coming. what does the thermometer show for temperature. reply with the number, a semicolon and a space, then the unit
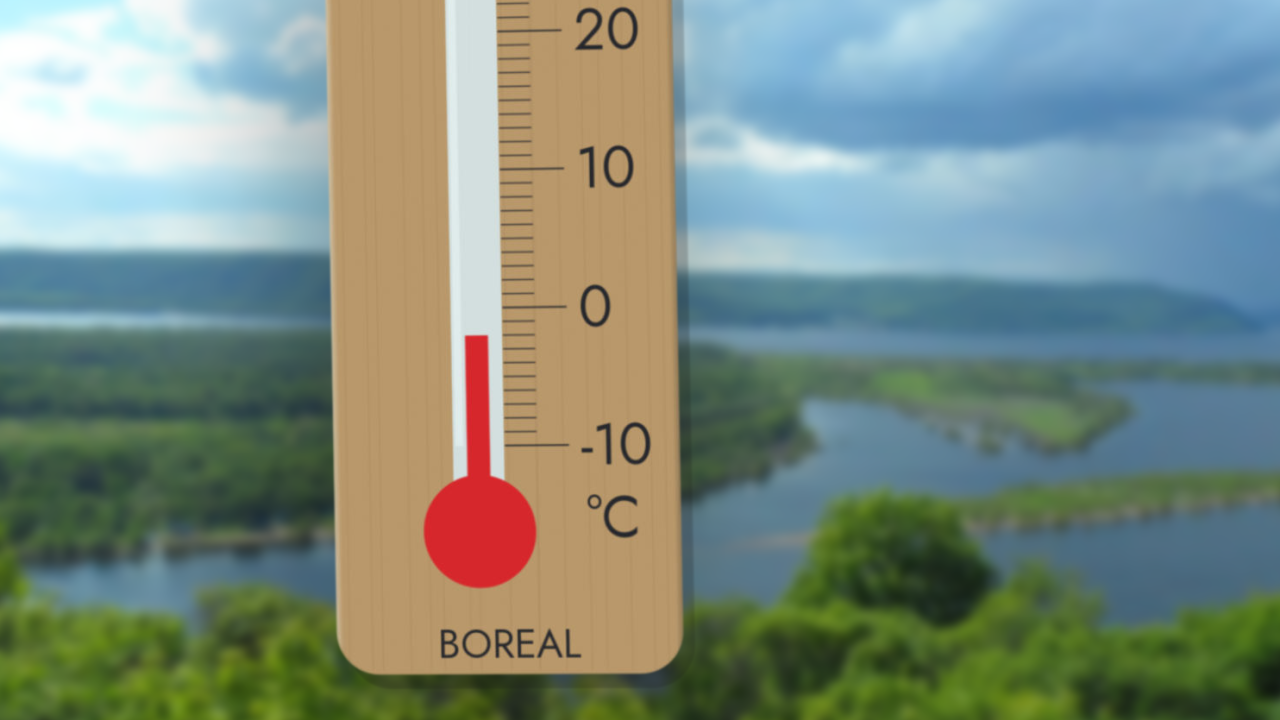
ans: -2; °C
